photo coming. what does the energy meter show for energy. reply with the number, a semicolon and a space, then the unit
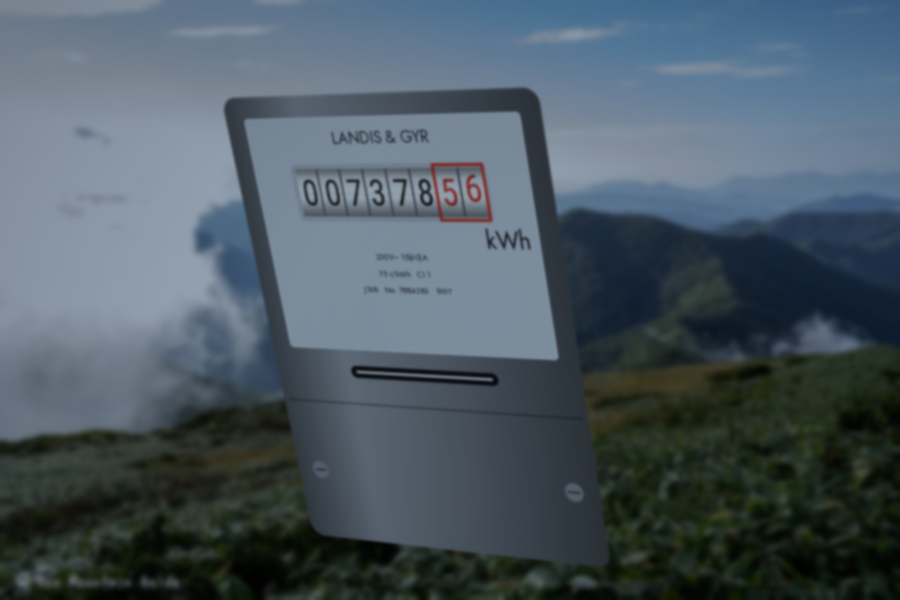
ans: 7378.56; kWh
